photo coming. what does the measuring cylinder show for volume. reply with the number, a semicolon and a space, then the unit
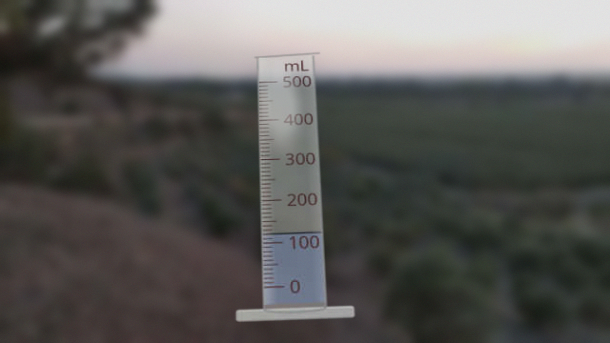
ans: 120; mL
